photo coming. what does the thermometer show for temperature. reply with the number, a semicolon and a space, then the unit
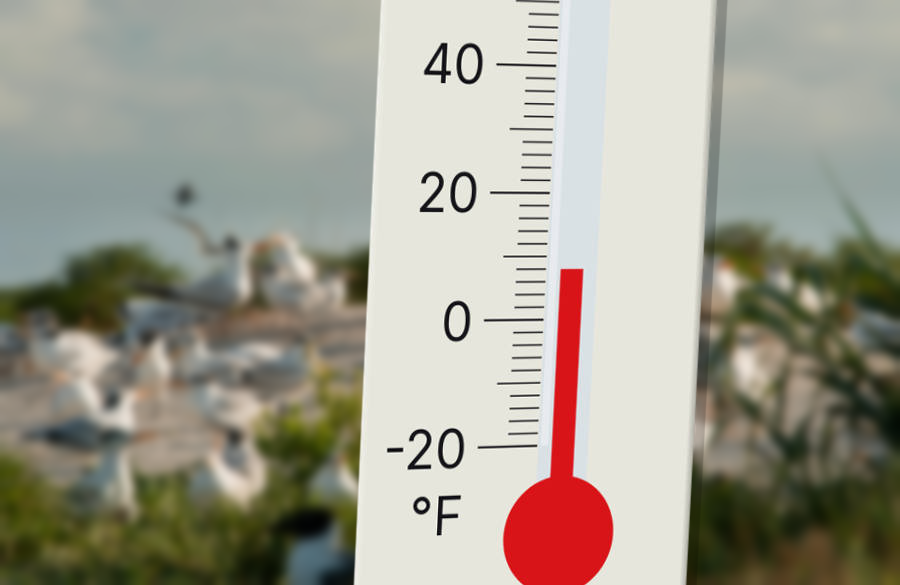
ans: 8; °F
